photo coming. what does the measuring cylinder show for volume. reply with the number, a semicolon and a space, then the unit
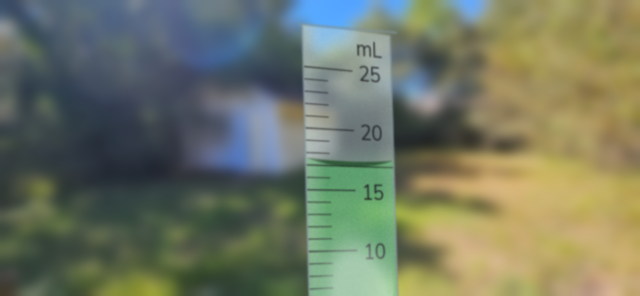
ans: 17; mL
